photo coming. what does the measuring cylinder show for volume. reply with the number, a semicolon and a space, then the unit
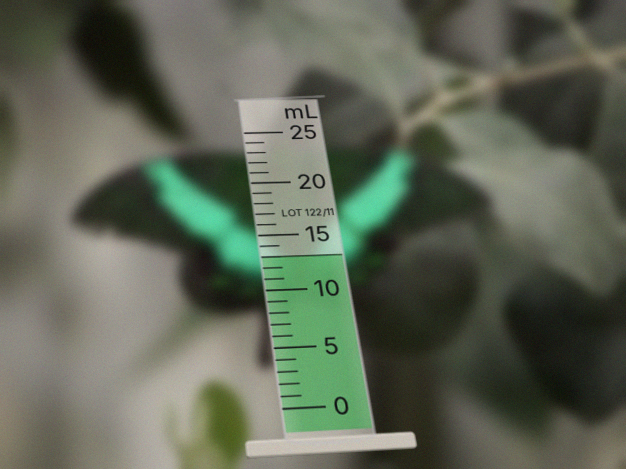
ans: 13; mL
